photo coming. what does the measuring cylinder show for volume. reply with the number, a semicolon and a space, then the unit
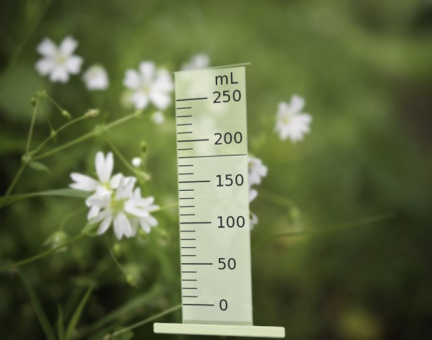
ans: 180; mL
